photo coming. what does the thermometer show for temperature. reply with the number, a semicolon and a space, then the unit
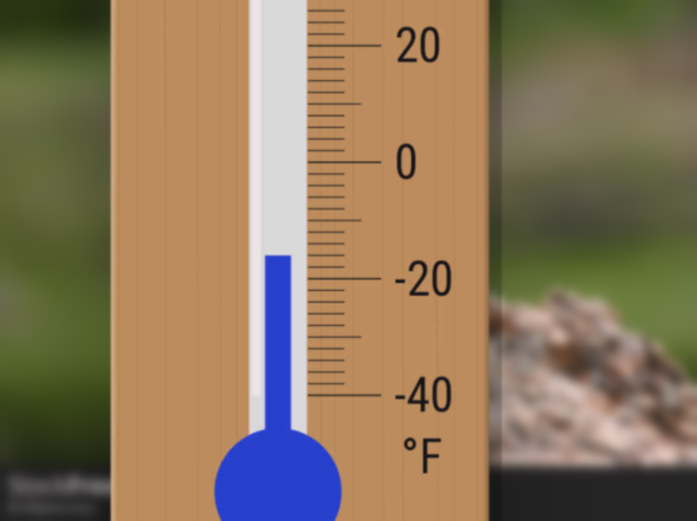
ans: -16; °F
